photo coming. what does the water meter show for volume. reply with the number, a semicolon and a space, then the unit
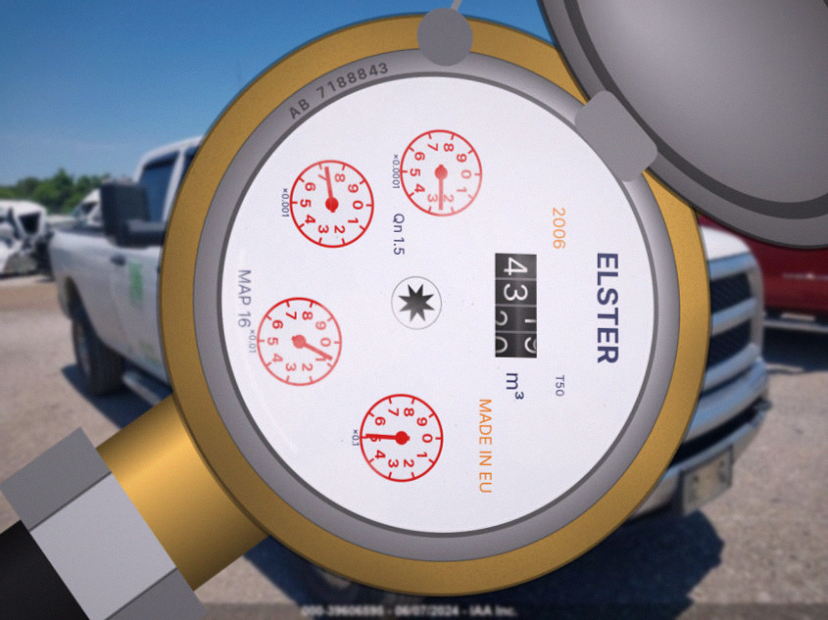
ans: 4319.5072; m³
